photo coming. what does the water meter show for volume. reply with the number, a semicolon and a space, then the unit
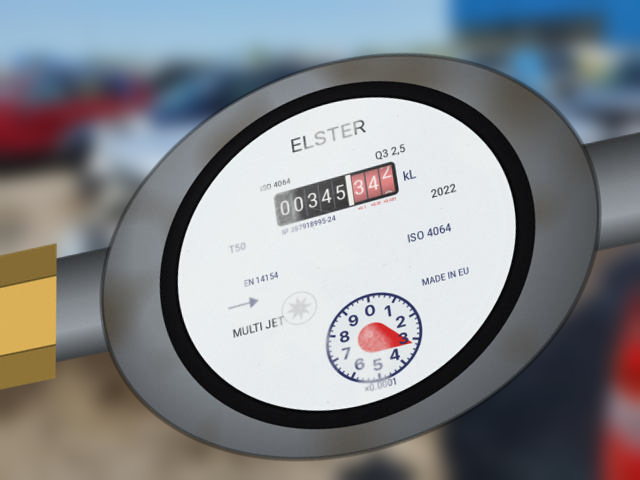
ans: 345.3423; kL
